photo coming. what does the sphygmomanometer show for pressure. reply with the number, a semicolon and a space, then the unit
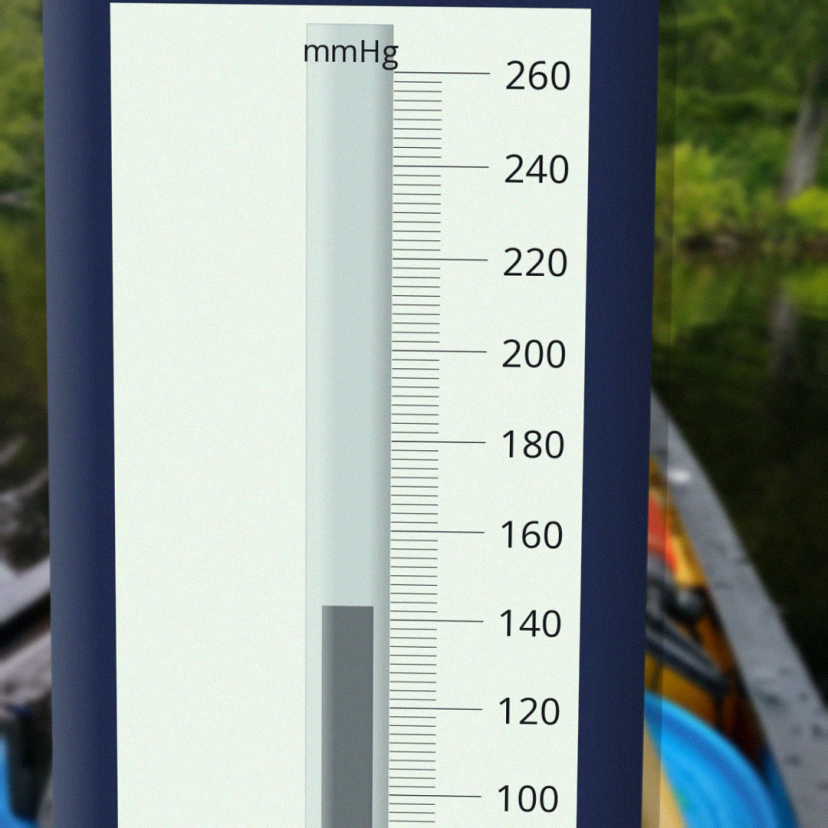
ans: 143; mmHg
